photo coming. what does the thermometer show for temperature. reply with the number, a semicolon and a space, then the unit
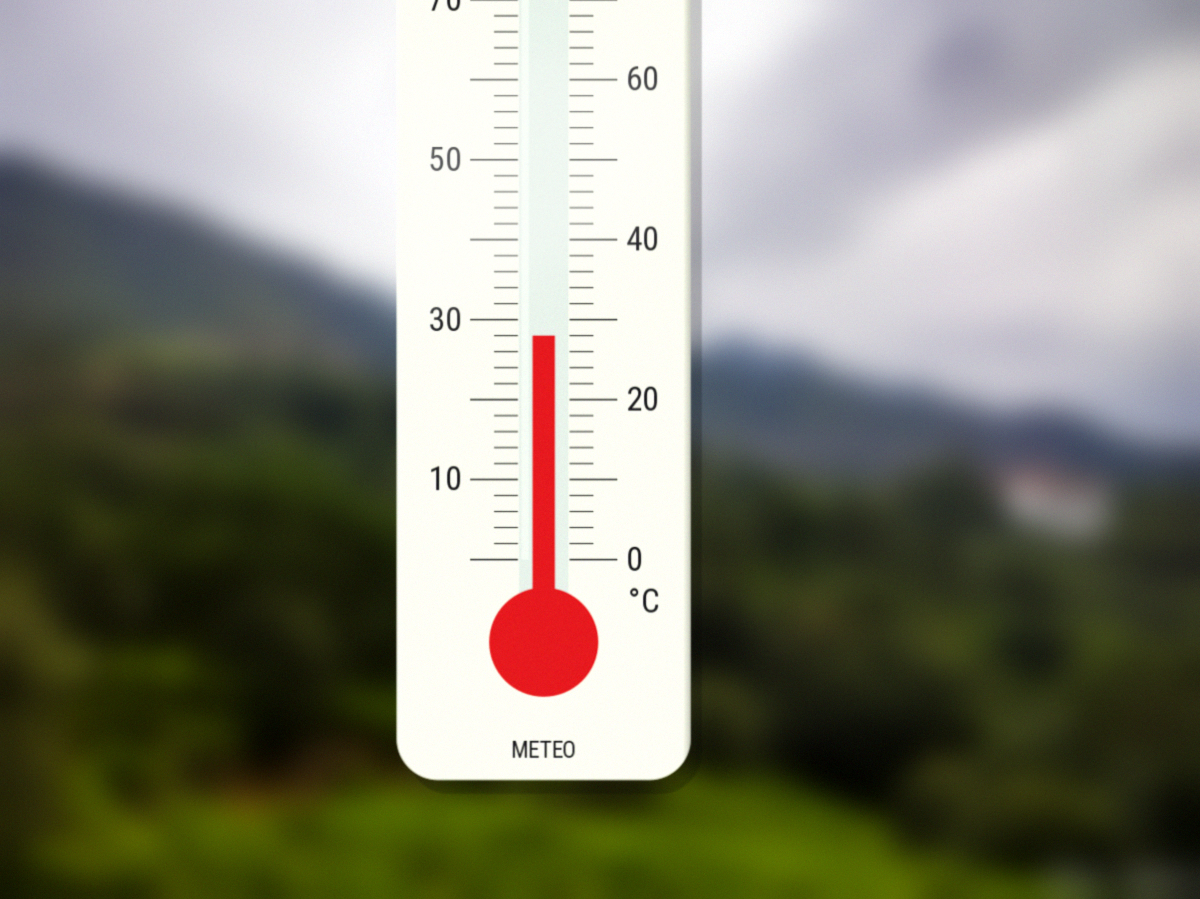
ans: 28; °C
